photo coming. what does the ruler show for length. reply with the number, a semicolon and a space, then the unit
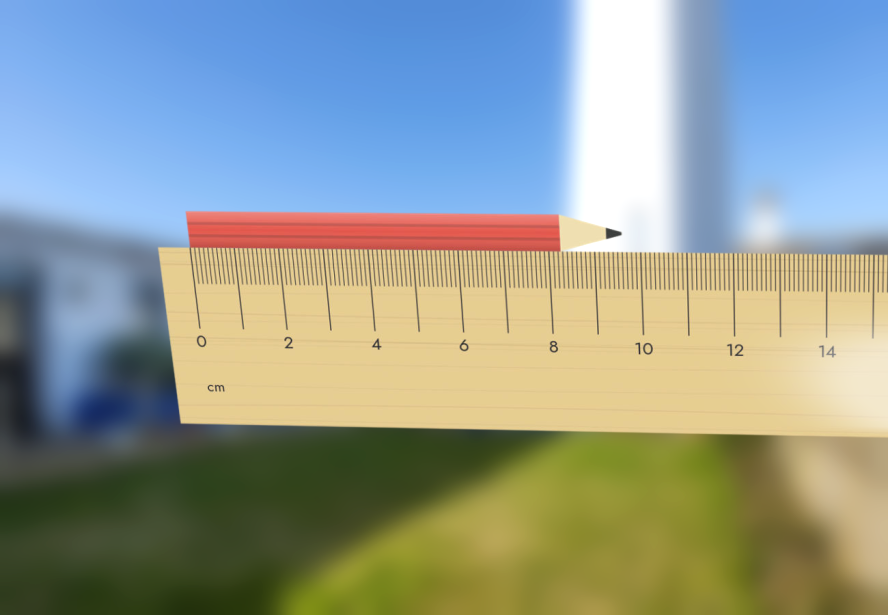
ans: 9.6; cm
